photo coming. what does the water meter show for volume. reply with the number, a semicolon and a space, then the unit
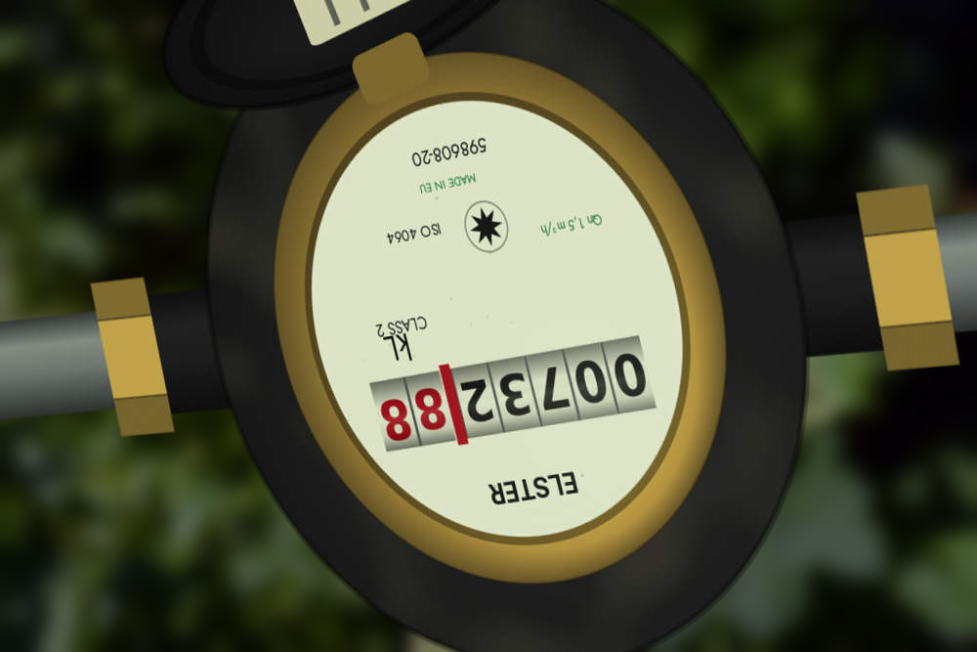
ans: 732.88; kL
